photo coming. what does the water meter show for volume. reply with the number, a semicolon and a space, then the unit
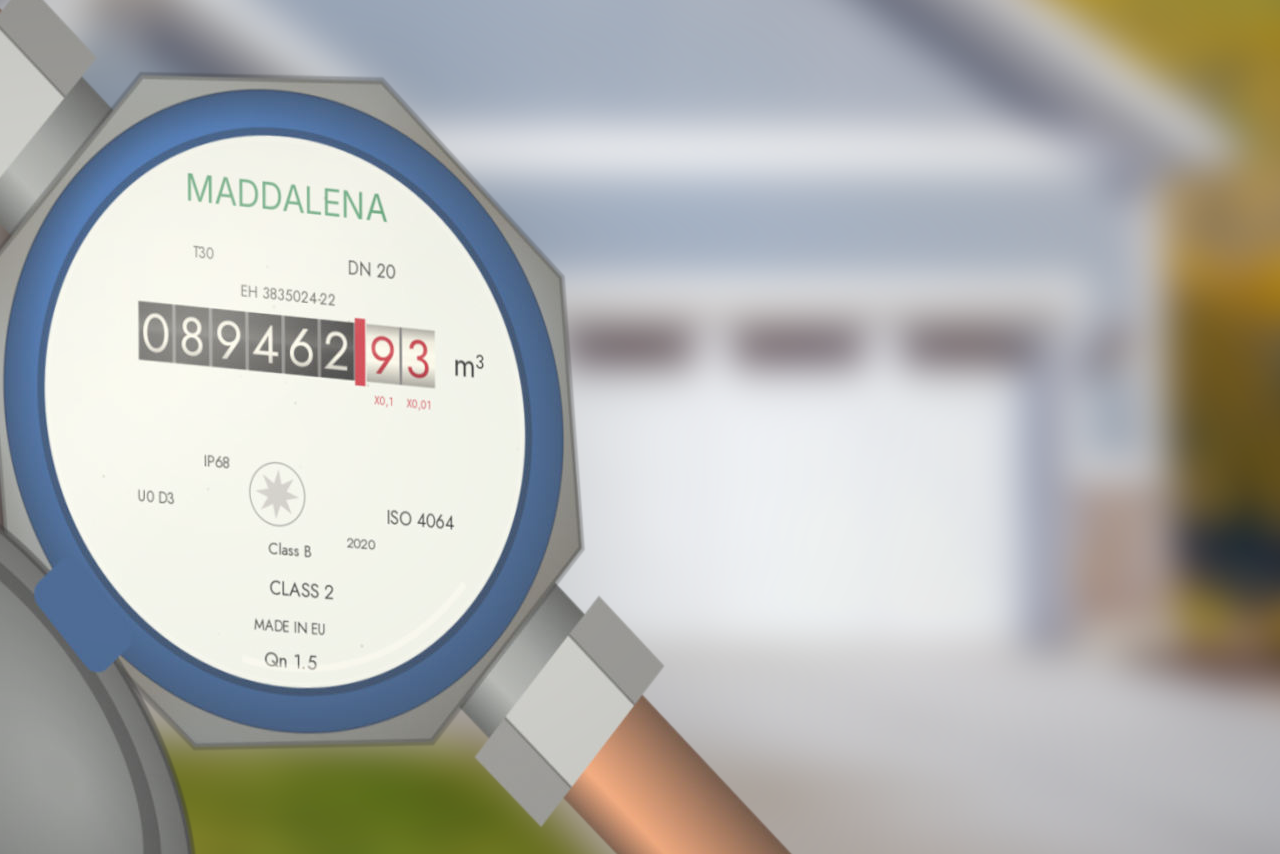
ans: 89462.93; m³
